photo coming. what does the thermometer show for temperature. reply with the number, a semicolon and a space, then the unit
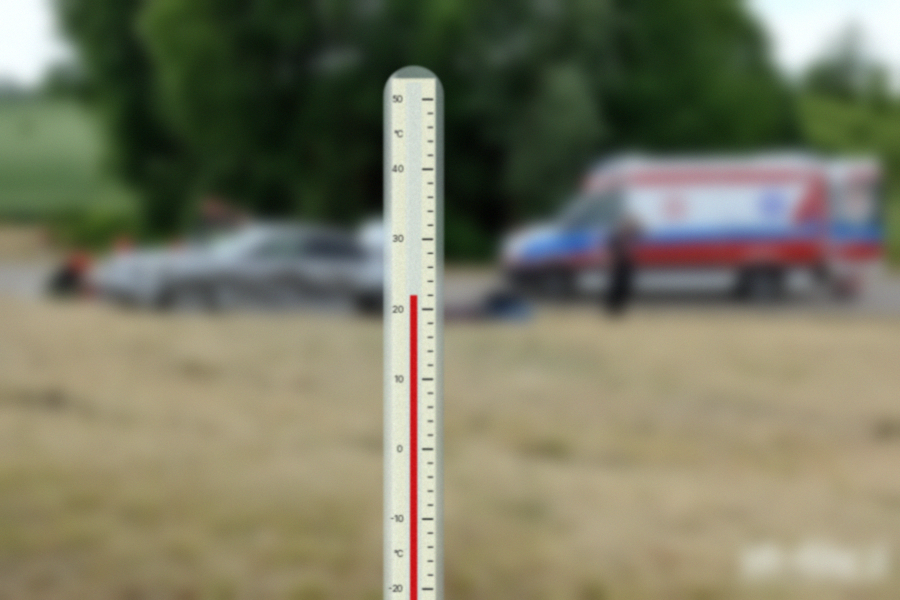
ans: 22; °C
